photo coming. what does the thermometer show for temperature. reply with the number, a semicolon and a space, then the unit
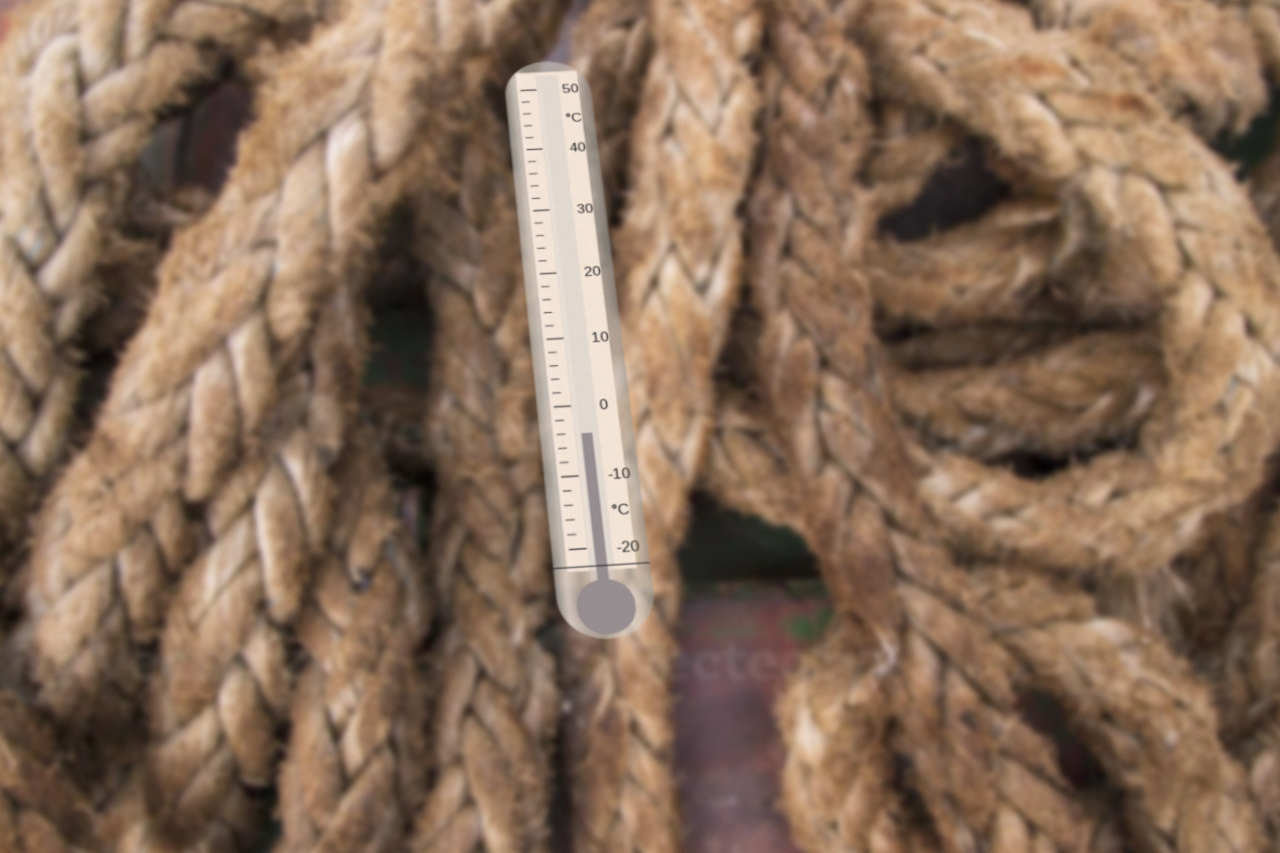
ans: -4; °C
